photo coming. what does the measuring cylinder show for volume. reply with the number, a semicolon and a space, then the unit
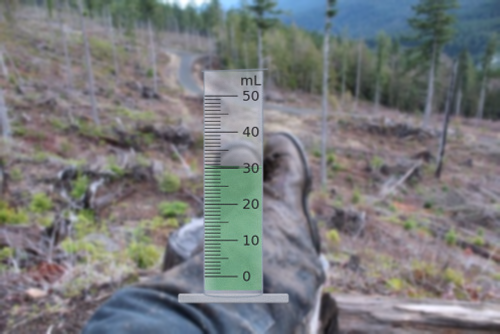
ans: 30; mL
